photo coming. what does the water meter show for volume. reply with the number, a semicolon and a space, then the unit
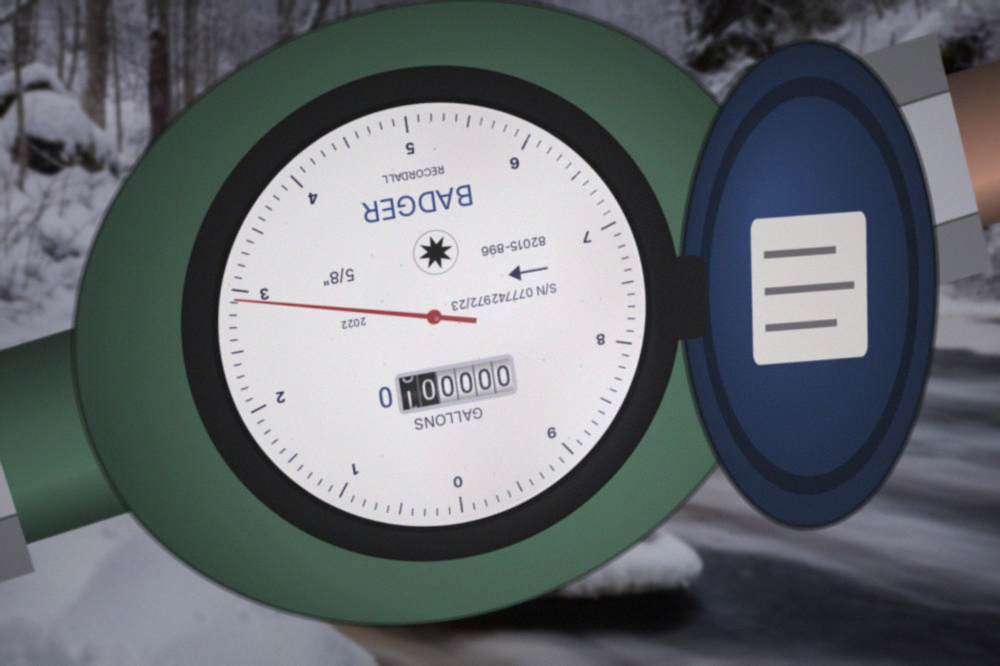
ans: 12.9; gal
